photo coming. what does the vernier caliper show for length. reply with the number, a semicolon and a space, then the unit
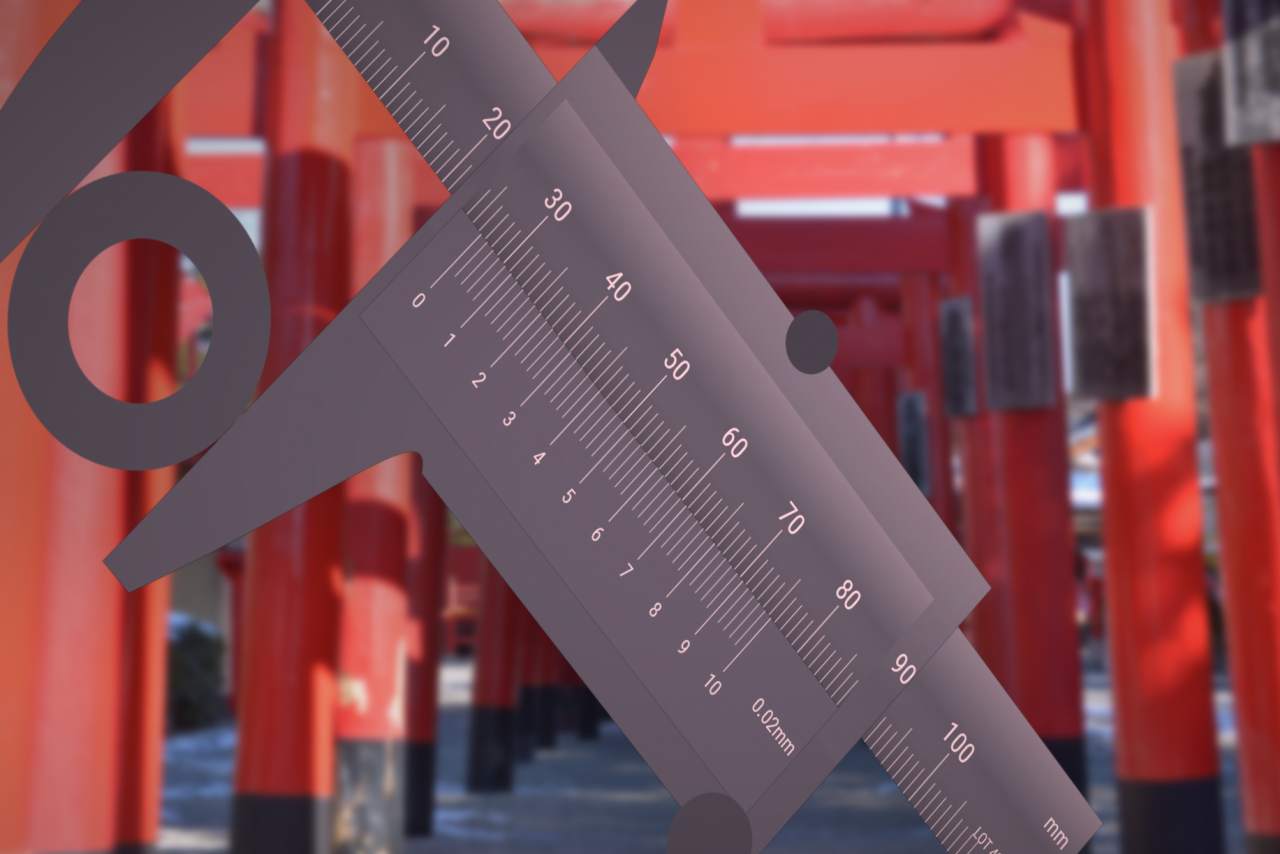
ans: 26.4; mm
